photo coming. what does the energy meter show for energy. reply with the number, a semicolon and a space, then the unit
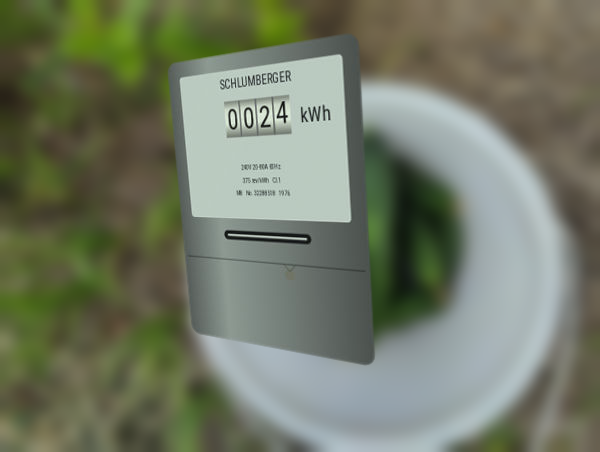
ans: 24; kWh
